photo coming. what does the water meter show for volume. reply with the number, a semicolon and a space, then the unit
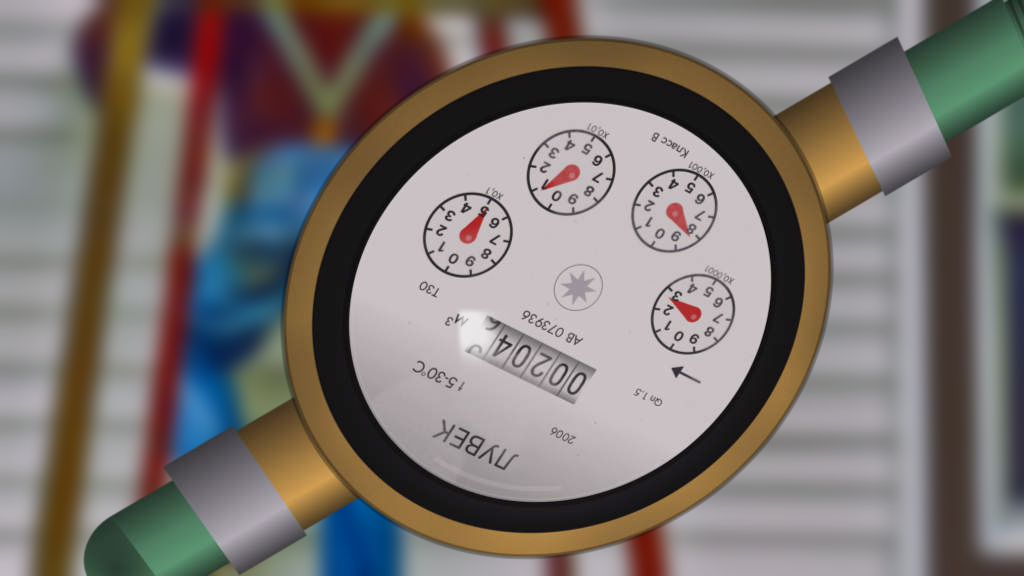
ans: 2045.5082; m³
